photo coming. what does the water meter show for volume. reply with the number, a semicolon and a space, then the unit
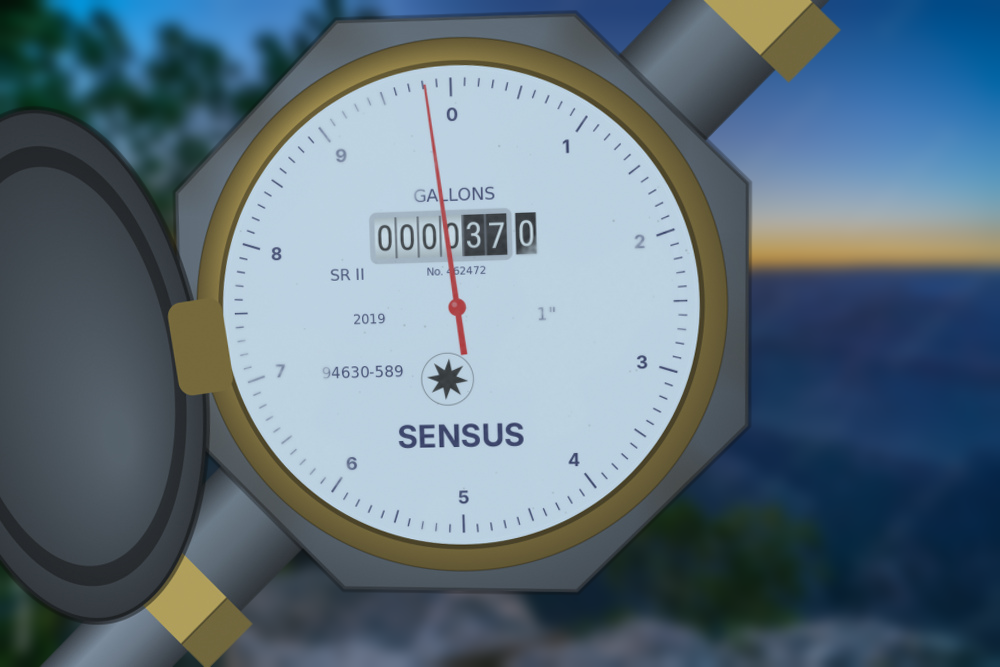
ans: 369.8; gal
